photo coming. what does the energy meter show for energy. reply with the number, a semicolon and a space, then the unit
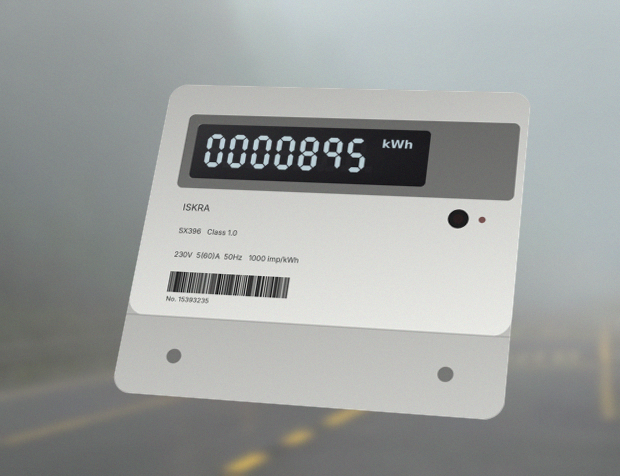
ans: 895; kWh
